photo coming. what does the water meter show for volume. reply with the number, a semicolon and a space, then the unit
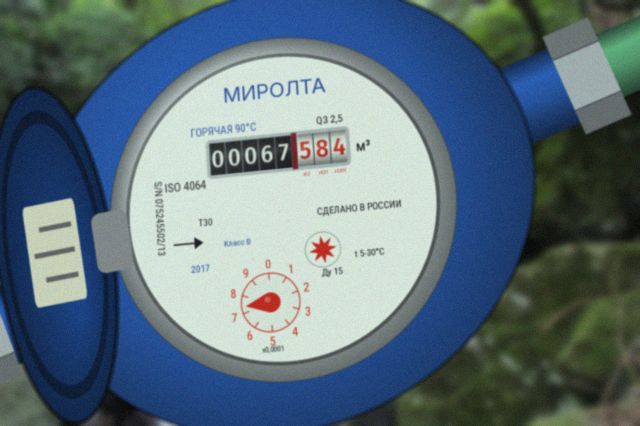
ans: 67.5847; m³
